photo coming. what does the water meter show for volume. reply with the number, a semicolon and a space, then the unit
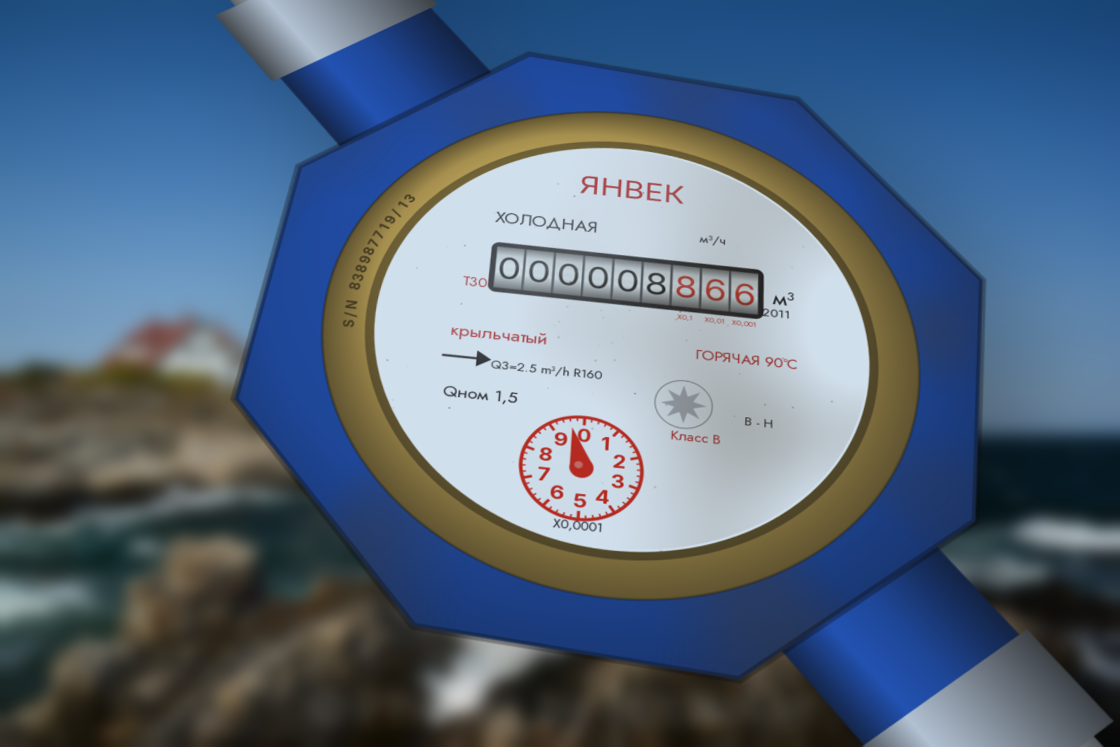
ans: 8.8659; m³
